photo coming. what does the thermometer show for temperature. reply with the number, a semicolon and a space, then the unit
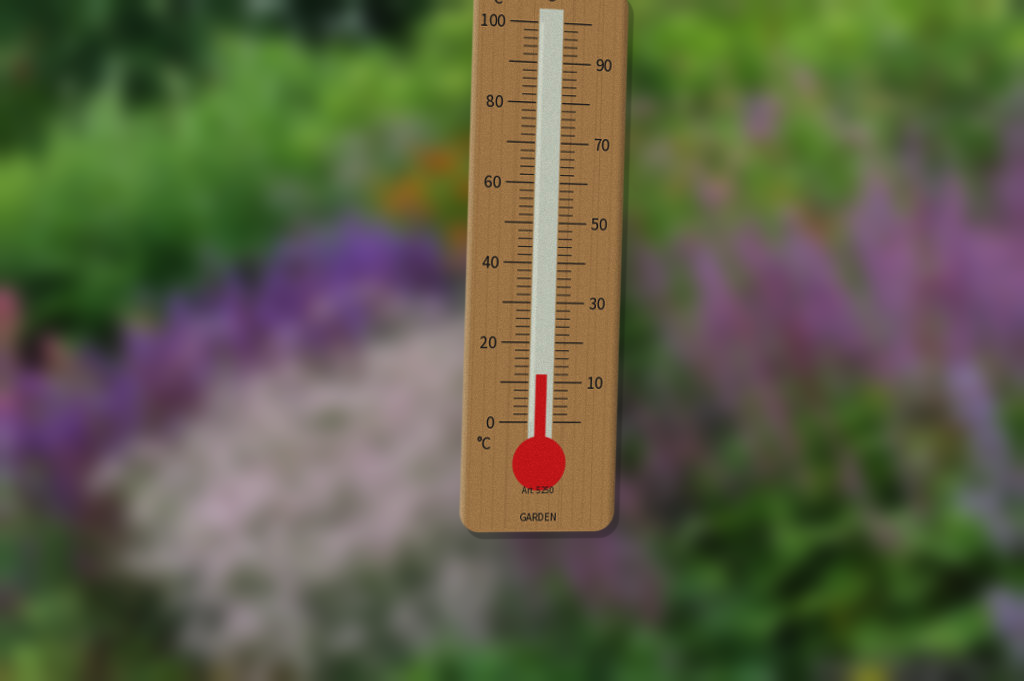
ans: 12; °C
